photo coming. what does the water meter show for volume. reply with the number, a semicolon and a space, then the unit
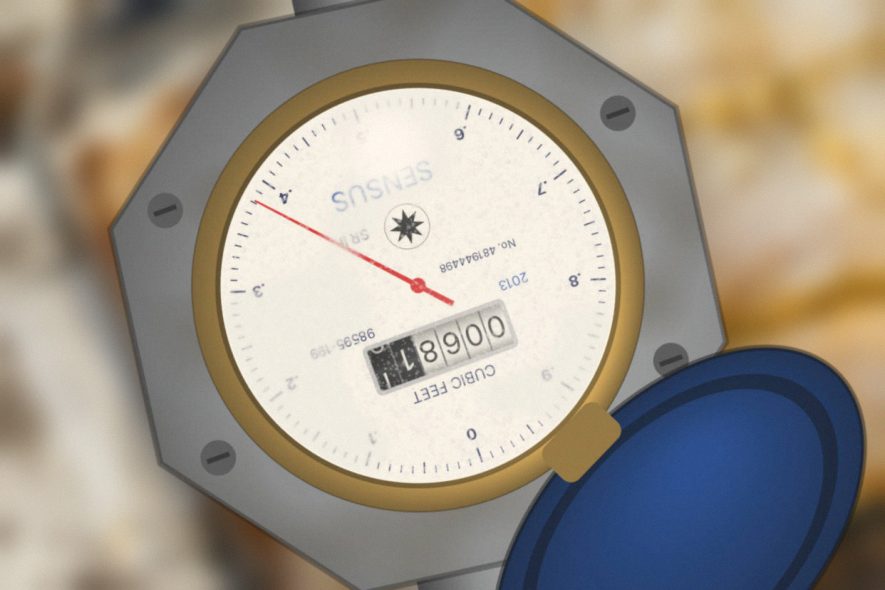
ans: 6811.38; ft³
